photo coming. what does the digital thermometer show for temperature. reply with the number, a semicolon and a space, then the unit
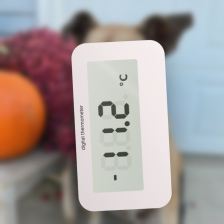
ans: -11.2; °C
